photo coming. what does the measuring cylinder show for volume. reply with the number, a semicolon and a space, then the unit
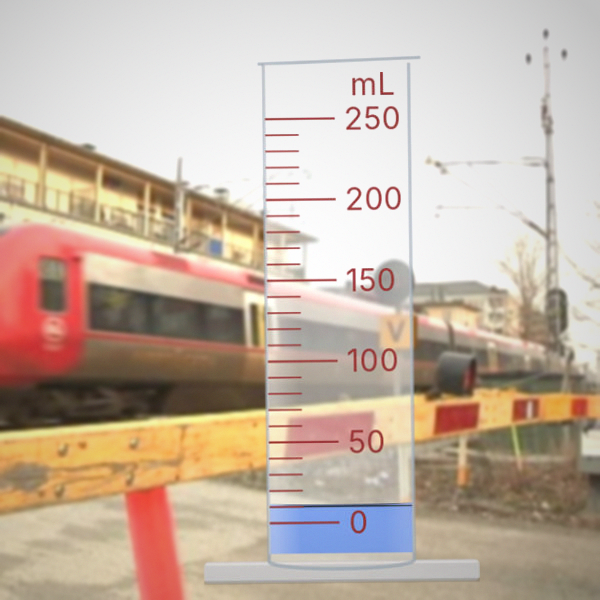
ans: 10; mL
